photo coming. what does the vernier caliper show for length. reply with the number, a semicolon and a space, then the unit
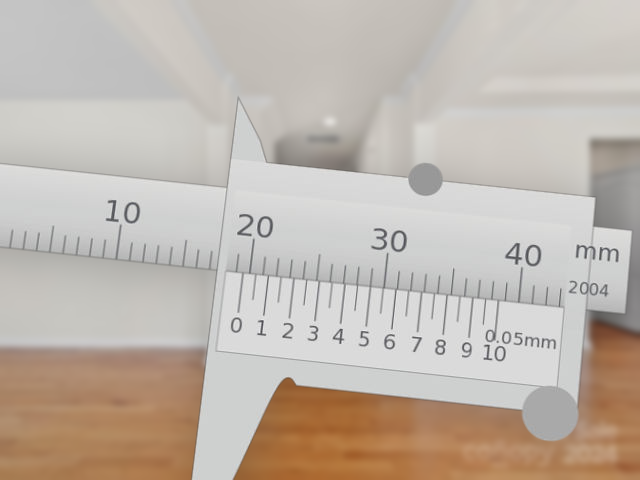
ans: 19.5; mm
